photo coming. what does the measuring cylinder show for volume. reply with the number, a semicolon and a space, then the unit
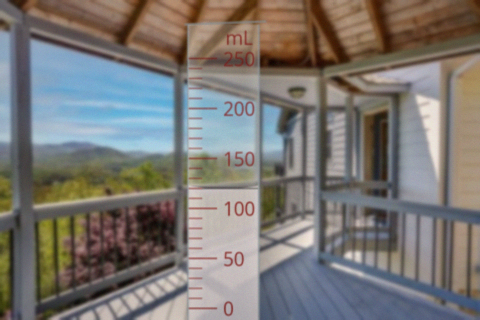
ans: 120; mL
